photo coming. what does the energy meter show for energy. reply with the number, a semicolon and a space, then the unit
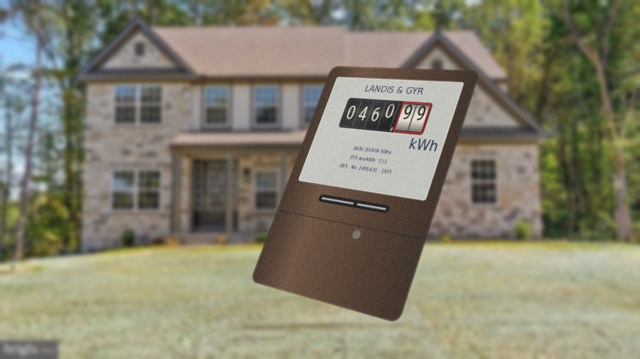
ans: 460.99; kWh
